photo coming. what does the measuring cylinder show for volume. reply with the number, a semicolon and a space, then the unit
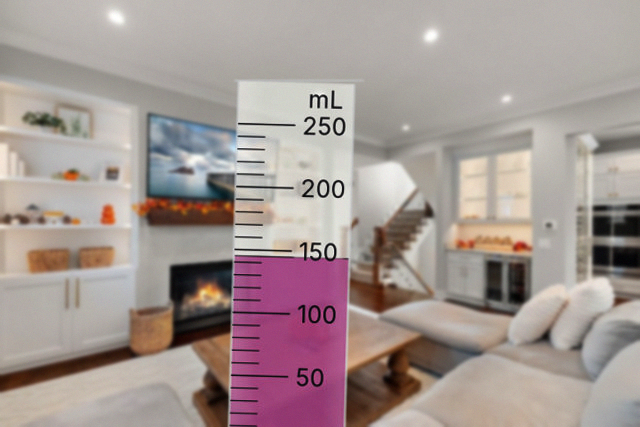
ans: 145; mL
